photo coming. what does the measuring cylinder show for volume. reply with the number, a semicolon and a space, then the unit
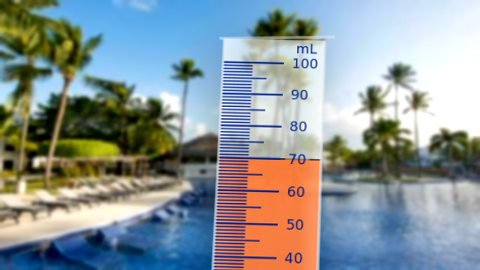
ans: 70; mL
